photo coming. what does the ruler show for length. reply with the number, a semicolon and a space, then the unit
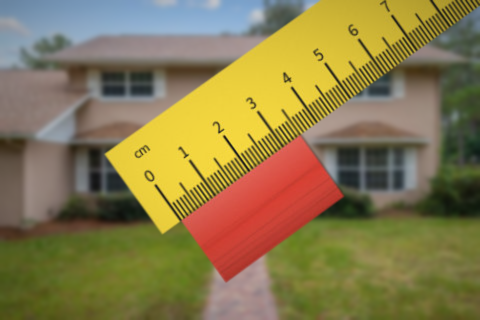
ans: 3.5; cm
